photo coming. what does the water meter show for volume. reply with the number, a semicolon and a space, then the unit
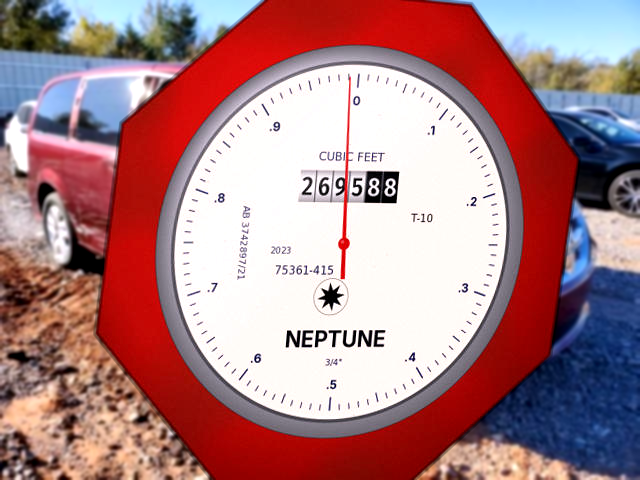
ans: 269587.99; ft³
